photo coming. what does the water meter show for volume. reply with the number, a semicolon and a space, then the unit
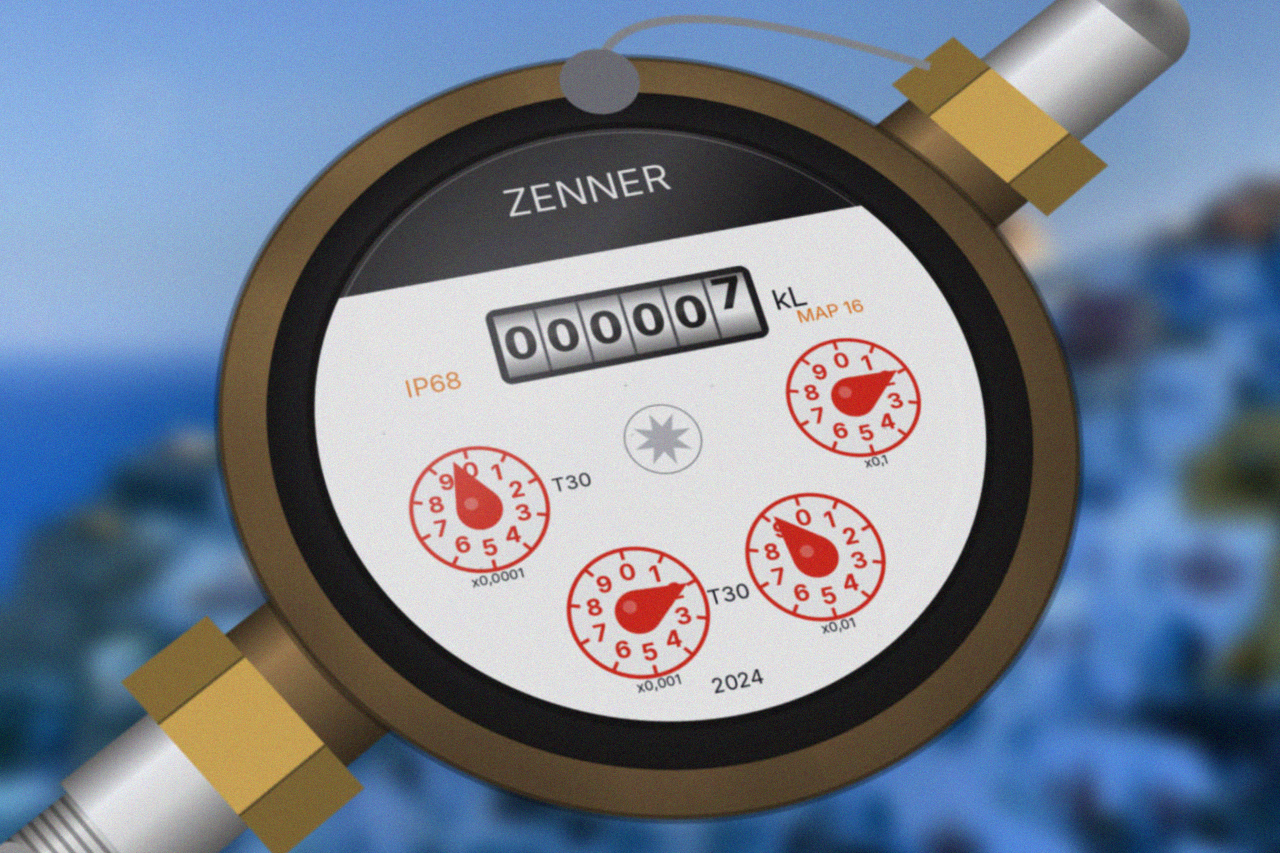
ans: 7.1919; kL
